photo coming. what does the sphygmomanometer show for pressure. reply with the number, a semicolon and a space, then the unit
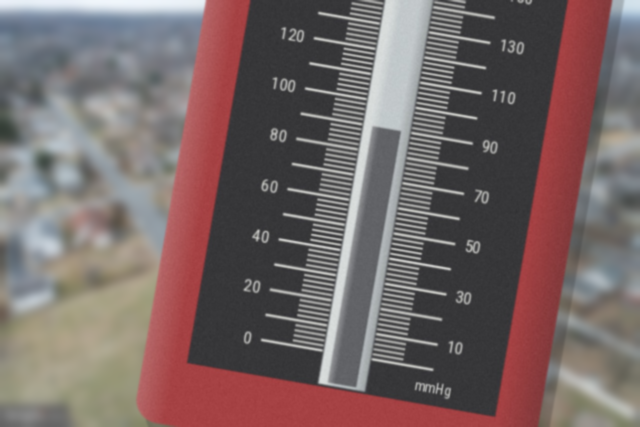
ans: 90; mmHg
